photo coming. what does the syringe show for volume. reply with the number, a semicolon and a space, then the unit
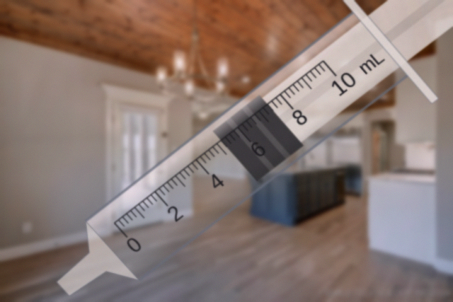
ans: 5.2; mL
